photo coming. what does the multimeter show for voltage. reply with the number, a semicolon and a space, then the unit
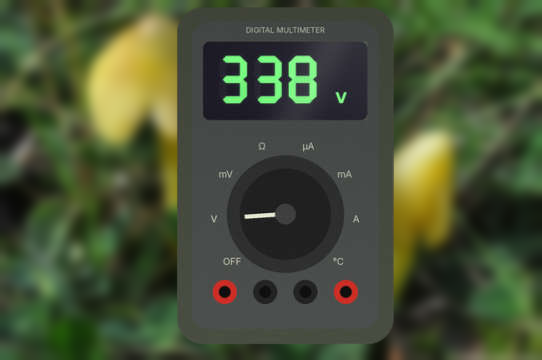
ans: 338; V
